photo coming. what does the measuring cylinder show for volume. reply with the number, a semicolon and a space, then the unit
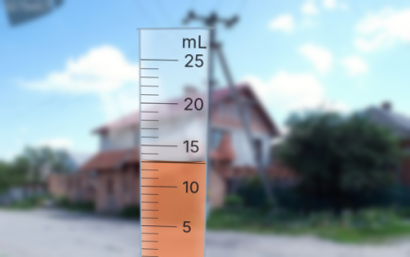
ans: 13; mL
